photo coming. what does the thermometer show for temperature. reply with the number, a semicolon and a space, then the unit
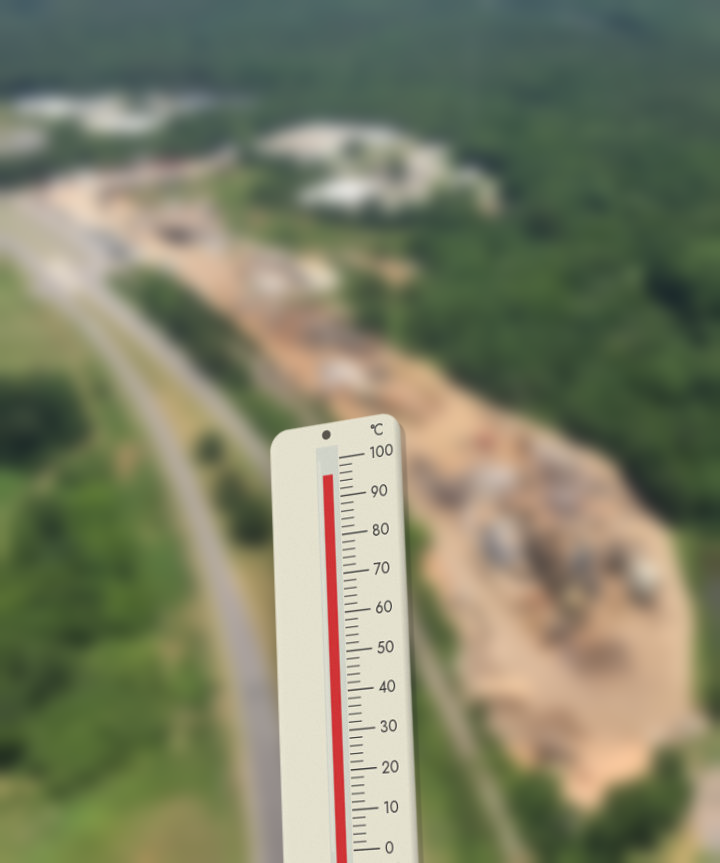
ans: 96; °C
